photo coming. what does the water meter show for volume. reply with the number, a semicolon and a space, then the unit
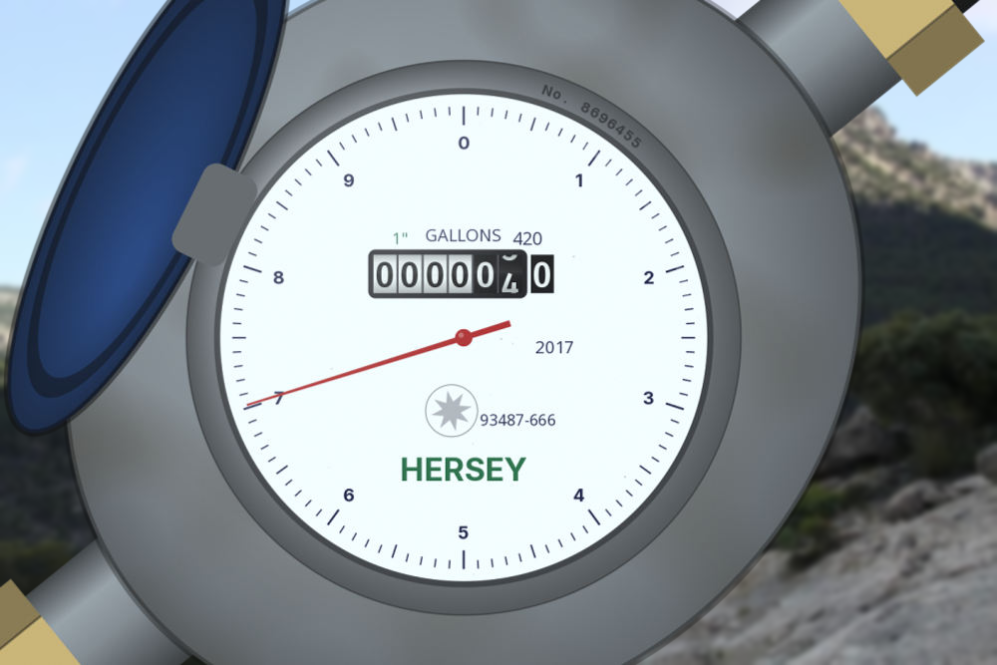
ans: 37.0; gal
